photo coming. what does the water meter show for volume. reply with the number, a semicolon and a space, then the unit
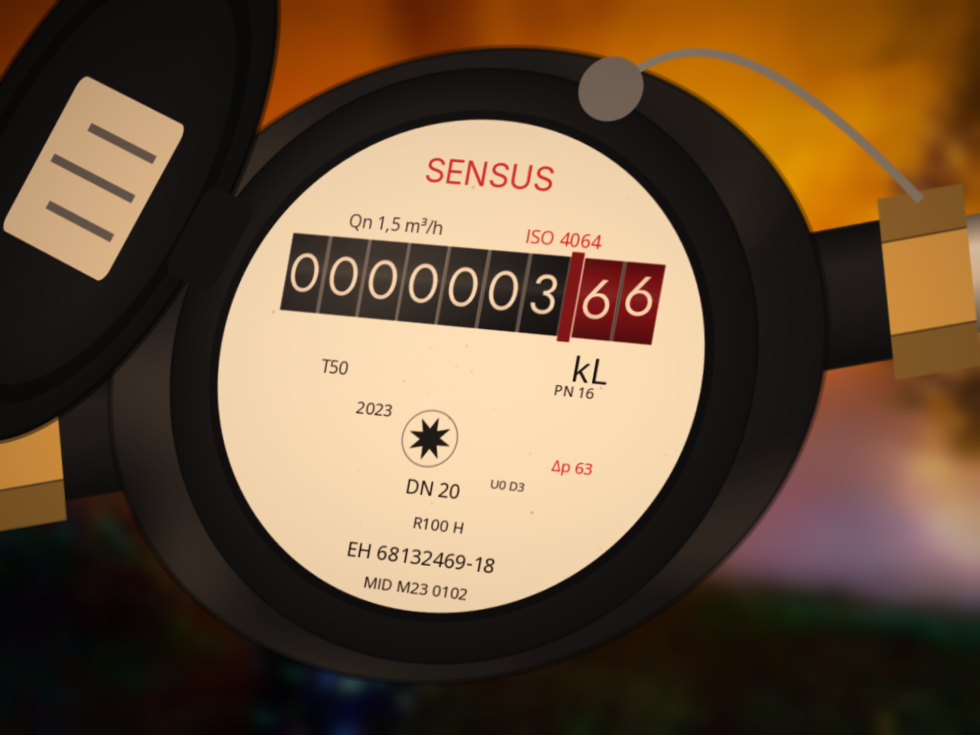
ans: 3.66; kL
